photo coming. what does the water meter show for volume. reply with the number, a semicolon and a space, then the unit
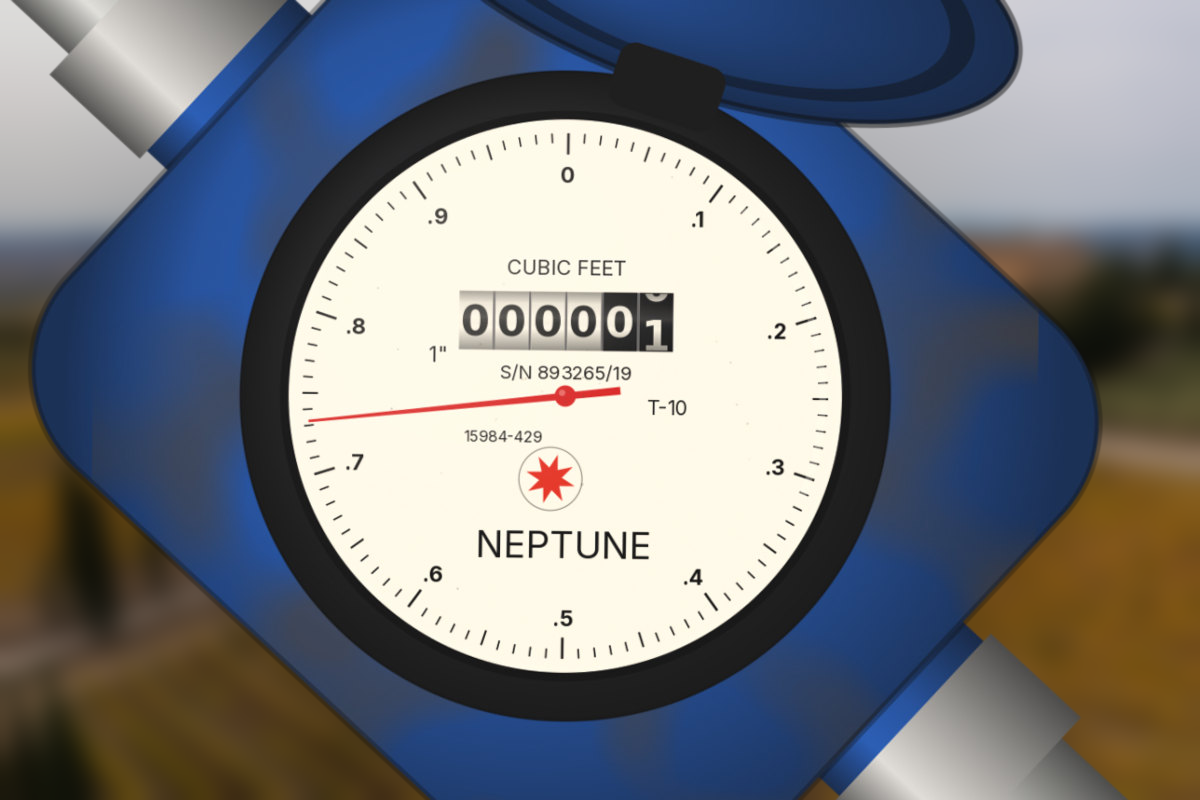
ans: 0.73; ft³
